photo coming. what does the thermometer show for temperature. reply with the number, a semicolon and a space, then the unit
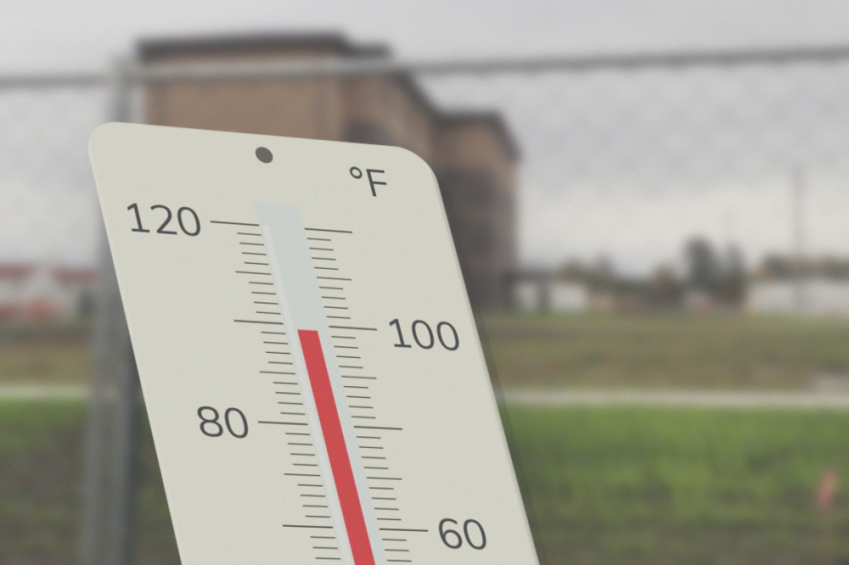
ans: 99; °F
